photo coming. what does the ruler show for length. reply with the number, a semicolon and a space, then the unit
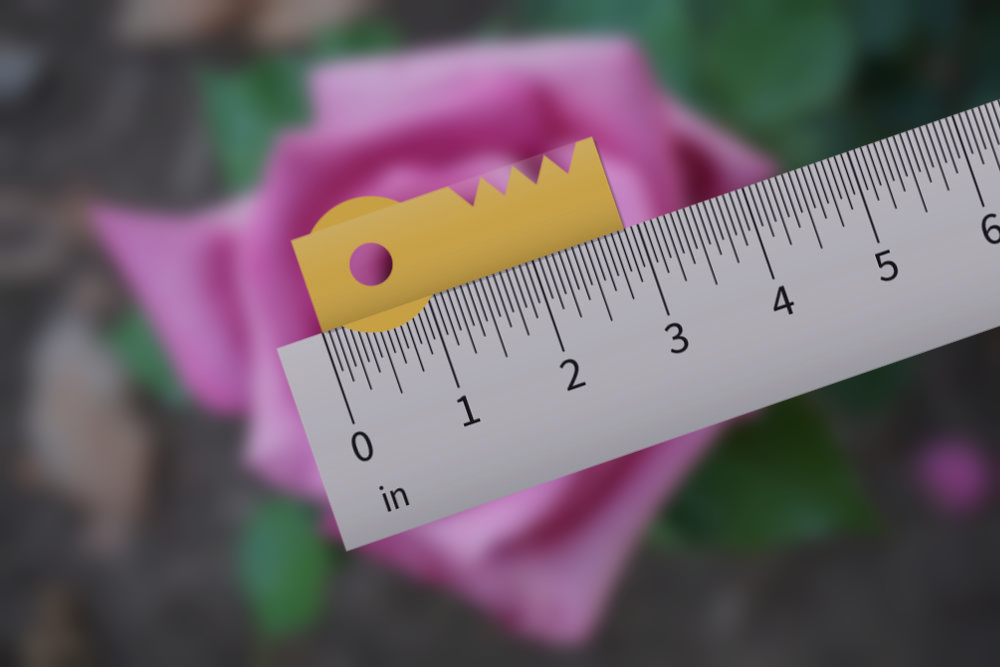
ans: 2.875; in
